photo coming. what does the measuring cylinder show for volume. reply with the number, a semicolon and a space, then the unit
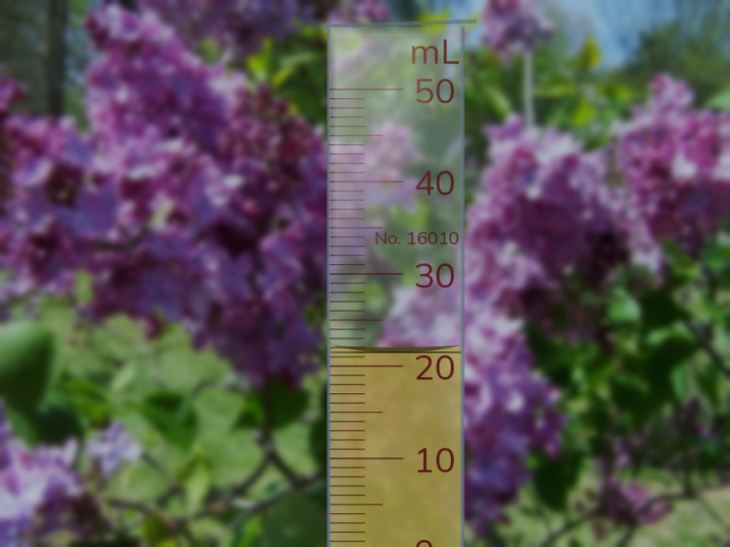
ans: 21.5; mL
